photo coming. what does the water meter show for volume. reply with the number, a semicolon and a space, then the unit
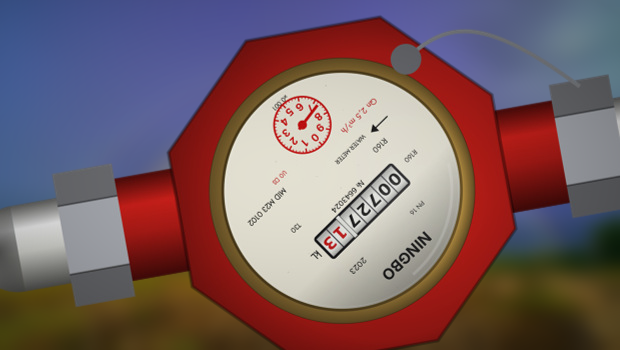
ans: 727.137; kL
